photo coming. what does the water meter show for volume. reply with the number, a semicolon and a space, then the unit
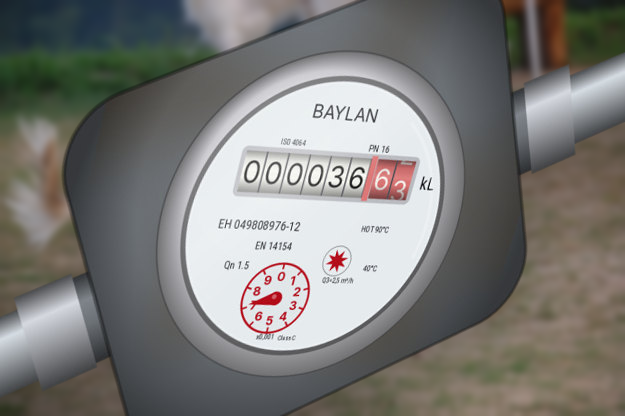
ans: 36.627; kL
